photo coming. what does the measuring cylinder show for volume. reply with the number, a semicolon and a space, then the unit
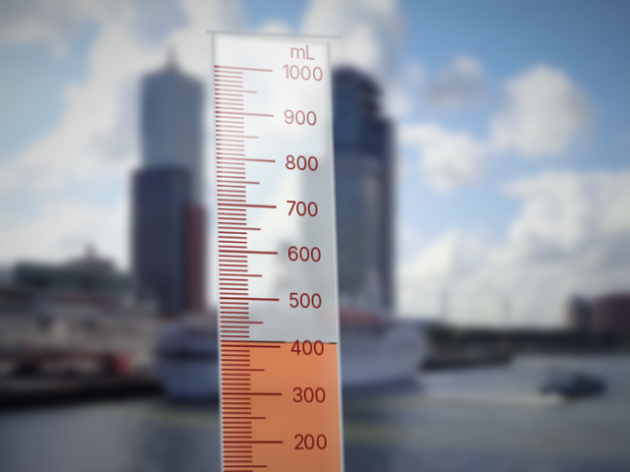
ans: 410; mL
